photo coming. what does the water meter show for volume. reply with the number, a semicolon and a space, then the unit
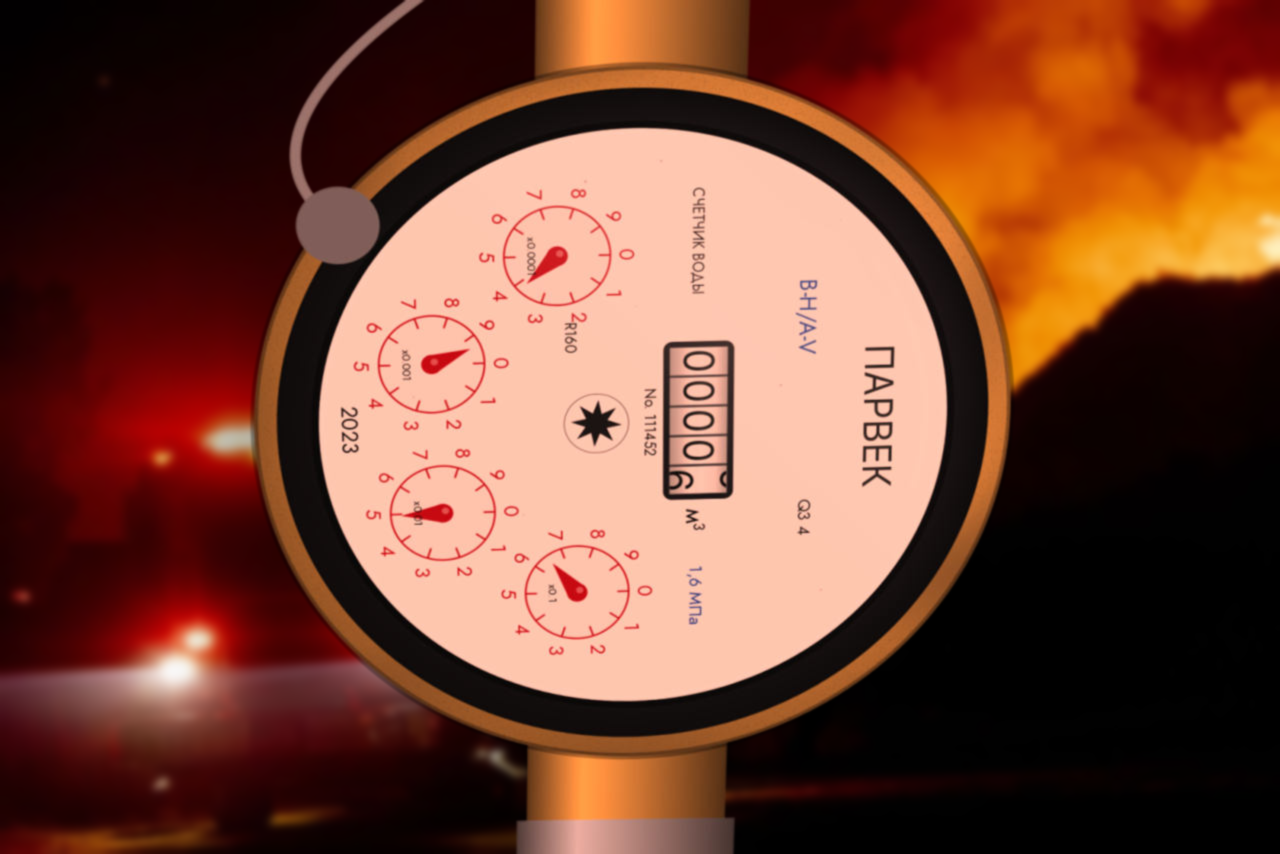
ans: 5.6493; m³
